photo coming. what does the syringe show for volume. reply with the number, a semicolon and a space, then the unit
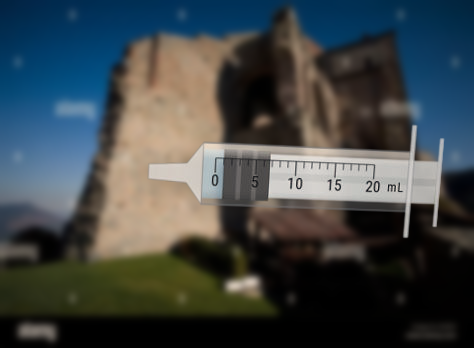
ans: 1; mL
